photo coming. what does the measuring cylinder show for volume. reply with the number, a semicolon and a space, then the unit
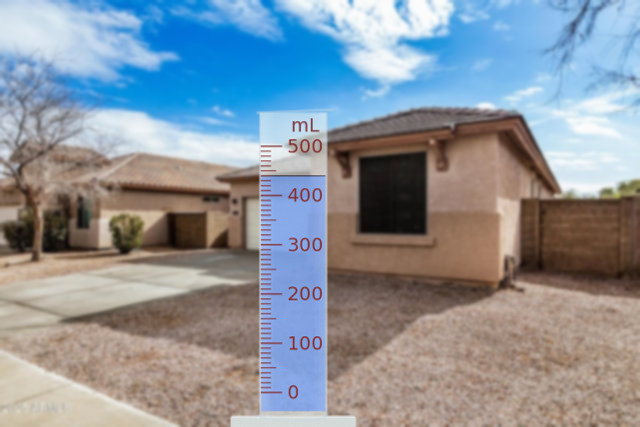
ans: 440; mL
